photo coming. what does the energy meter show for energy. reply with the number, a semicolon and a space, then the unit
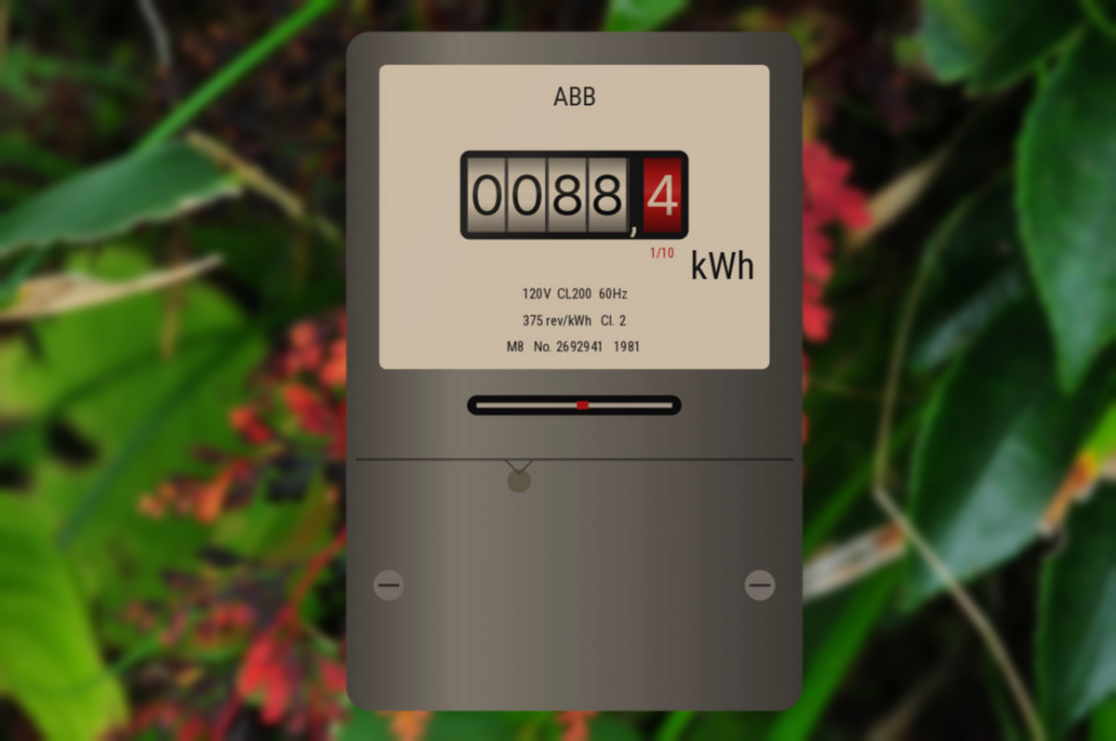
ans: 88.4; kWh
